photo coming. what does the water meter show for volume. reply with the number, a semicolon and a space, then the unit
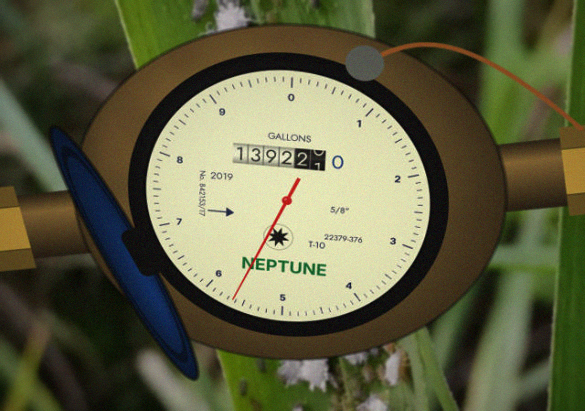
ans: 1392205.6; gal
